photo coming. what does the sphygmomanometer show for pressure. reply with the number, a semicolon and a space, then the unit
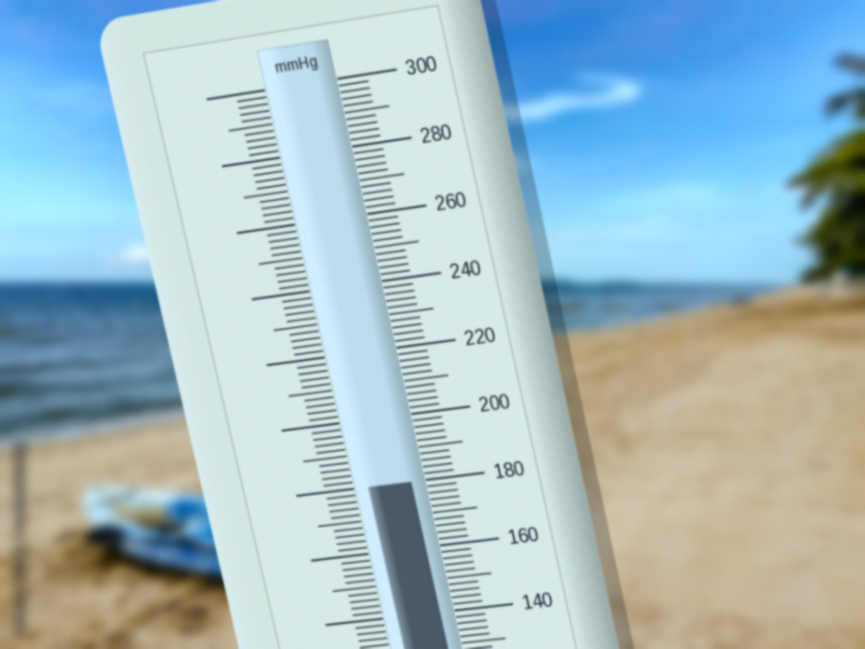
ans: 180; mmHg
